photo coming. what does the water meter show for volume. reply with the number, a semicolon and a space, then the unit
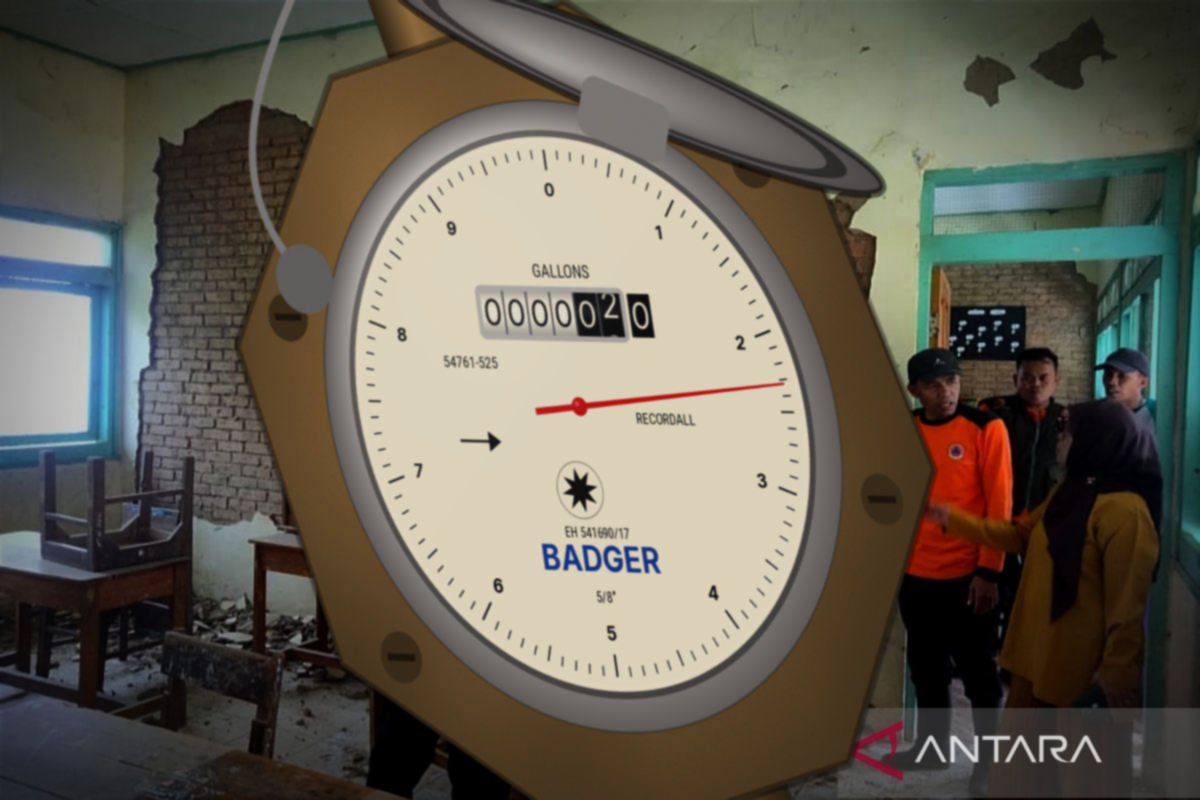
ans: 22.3; gal
